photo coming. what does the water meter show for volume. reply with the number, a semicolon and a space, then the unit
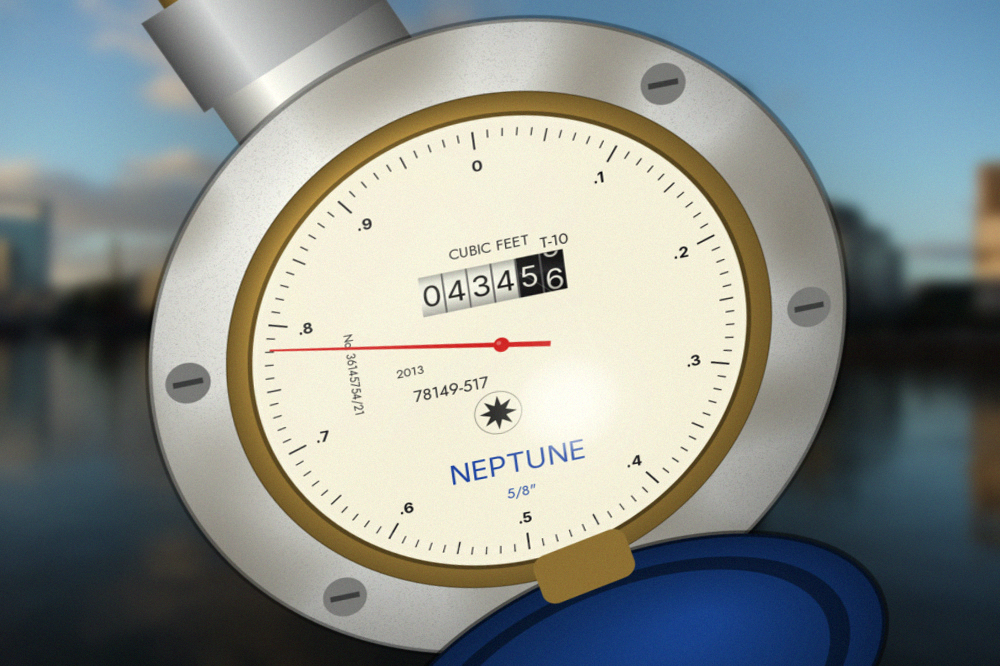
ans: 43455.78; ft³
